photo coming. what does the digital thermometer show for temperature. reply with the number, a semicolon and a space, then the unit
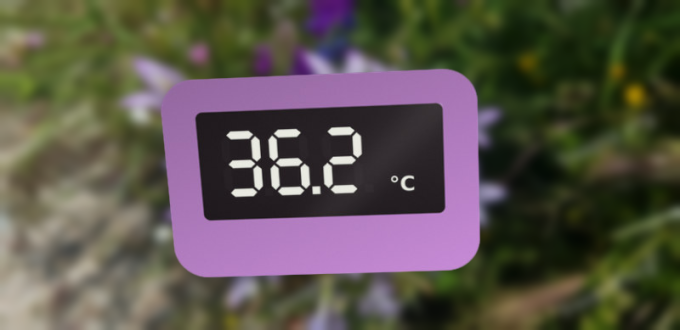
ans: 36.2; °C
